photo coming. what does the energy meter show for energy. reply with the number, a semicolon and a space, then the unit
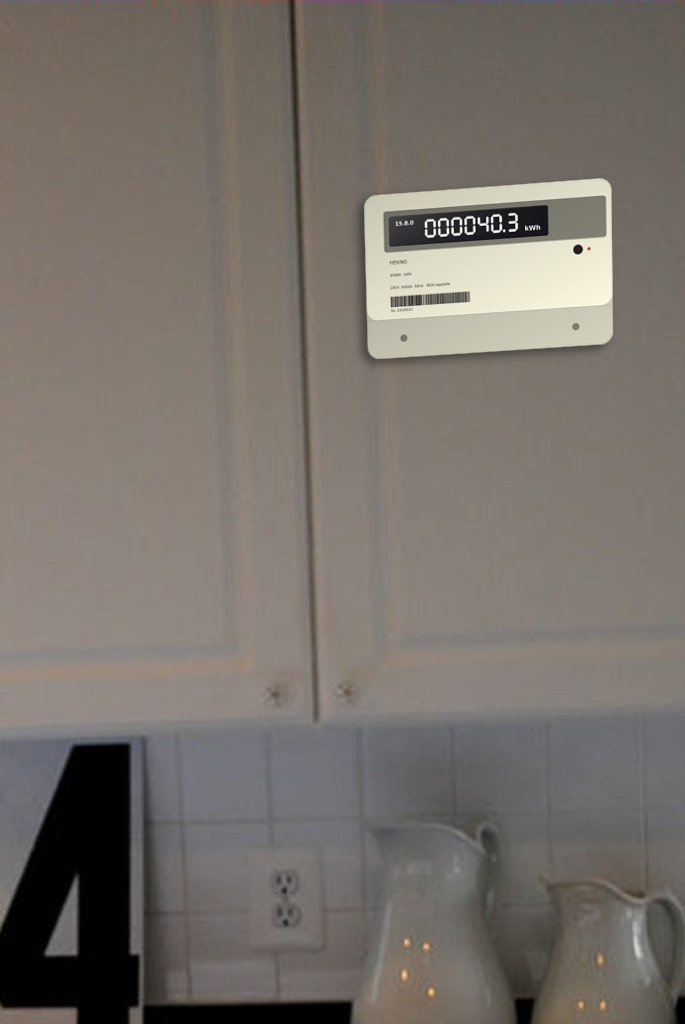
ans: 40.3; kWh
